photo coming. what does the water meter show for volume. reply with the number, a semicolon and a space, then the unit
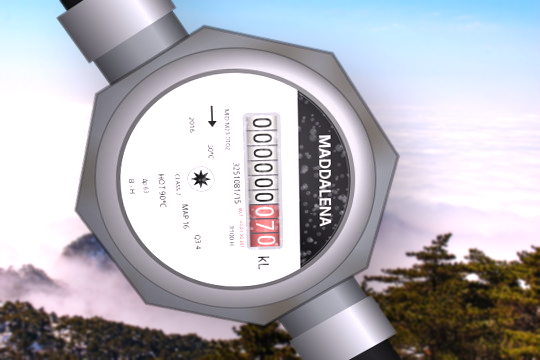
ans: 0.070; kL
